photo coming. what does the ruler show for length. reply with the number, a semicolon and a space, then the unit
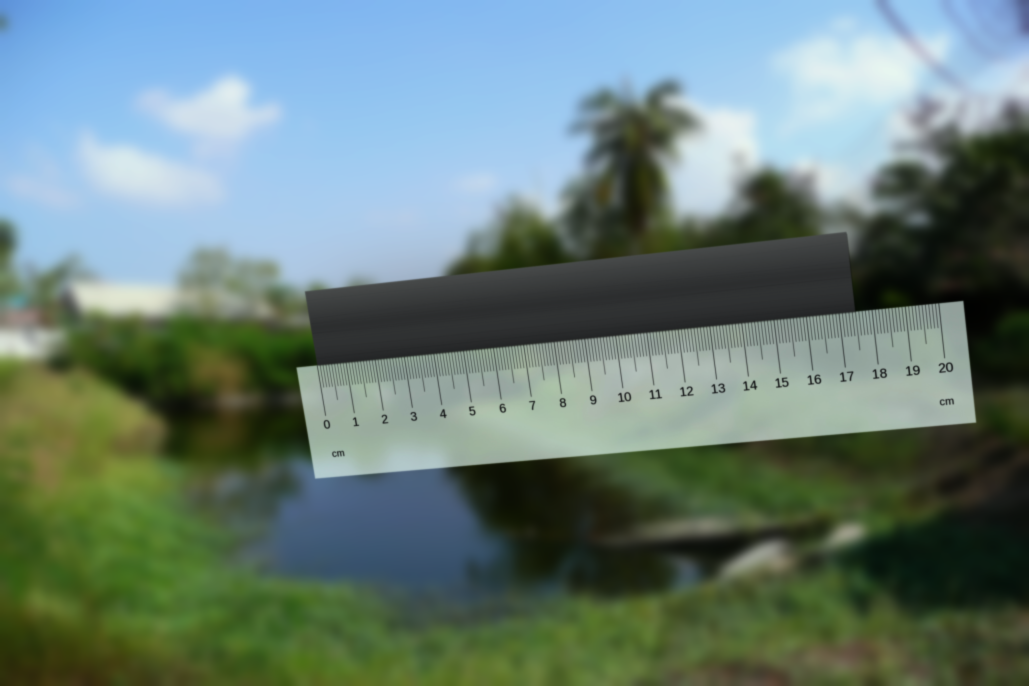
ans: 17.5; cm
